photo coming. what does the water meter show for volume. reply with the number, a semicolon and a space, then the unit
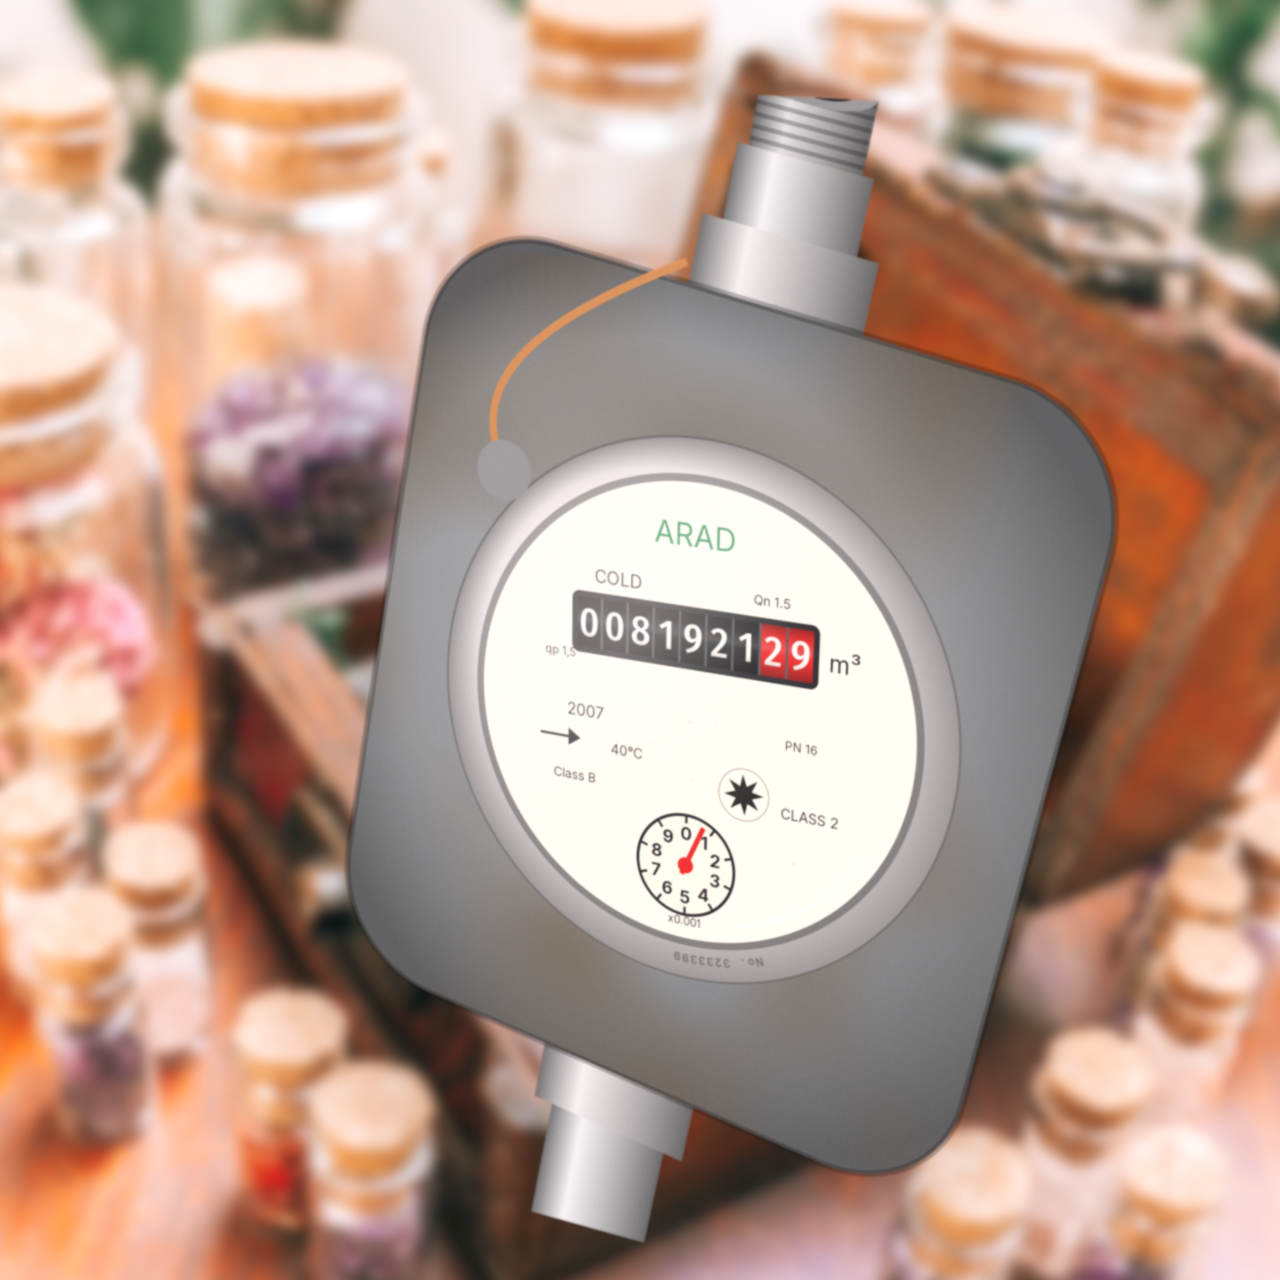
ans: 81921.290; m³
